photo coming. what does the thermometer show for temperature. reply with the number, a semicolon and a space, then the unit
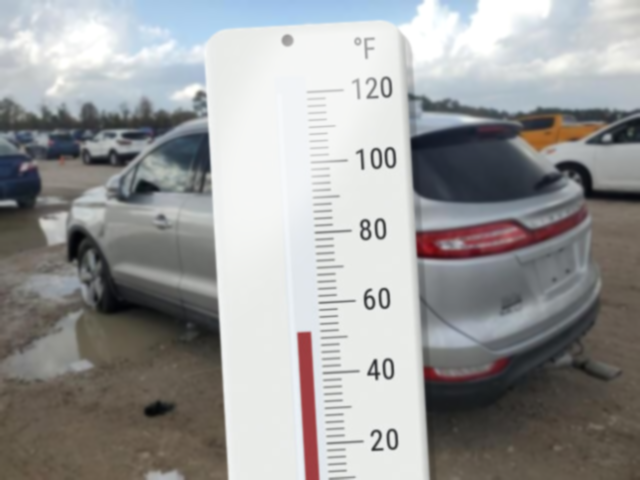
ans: 52; °F
